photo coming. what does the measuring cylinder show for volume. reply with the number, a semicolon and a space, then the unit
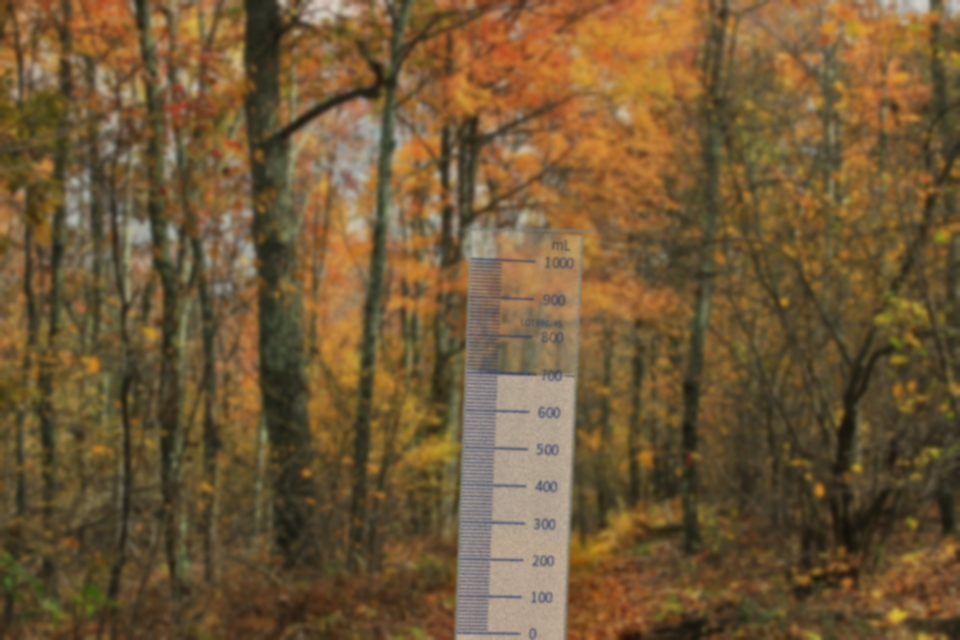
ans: 700; mL
